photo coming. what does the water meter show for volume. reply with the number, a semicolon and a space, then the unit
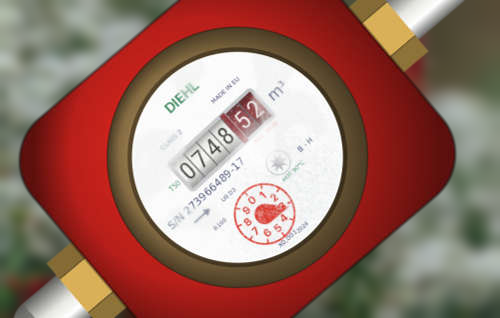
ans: 748.523; m³
